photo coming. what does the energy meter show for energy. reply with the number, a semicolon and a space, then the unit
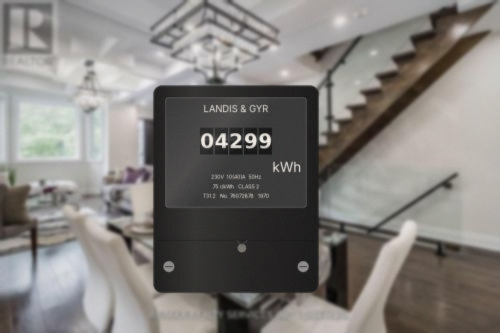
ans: 4299; kWh
